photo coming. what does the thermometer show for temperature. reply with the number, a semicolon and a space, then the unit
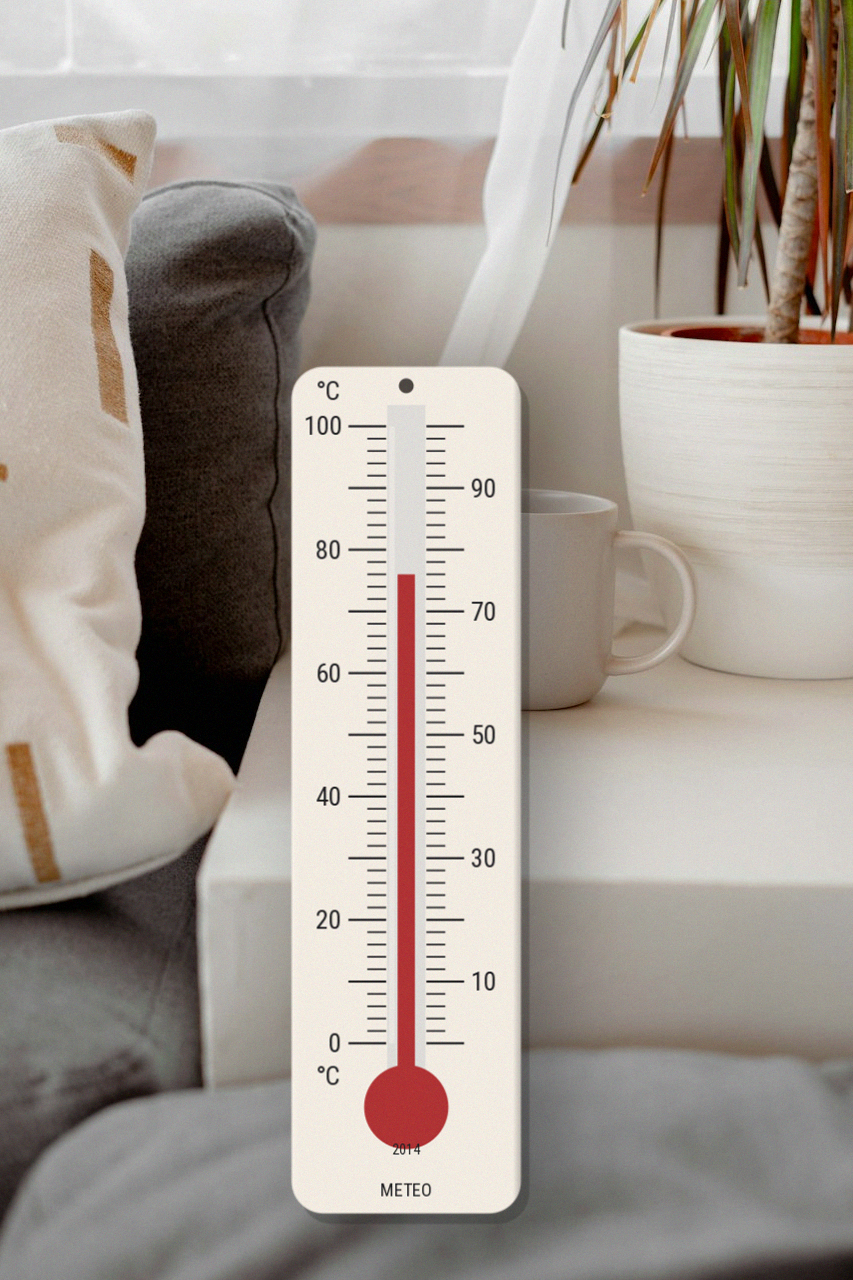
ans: 76; °C
